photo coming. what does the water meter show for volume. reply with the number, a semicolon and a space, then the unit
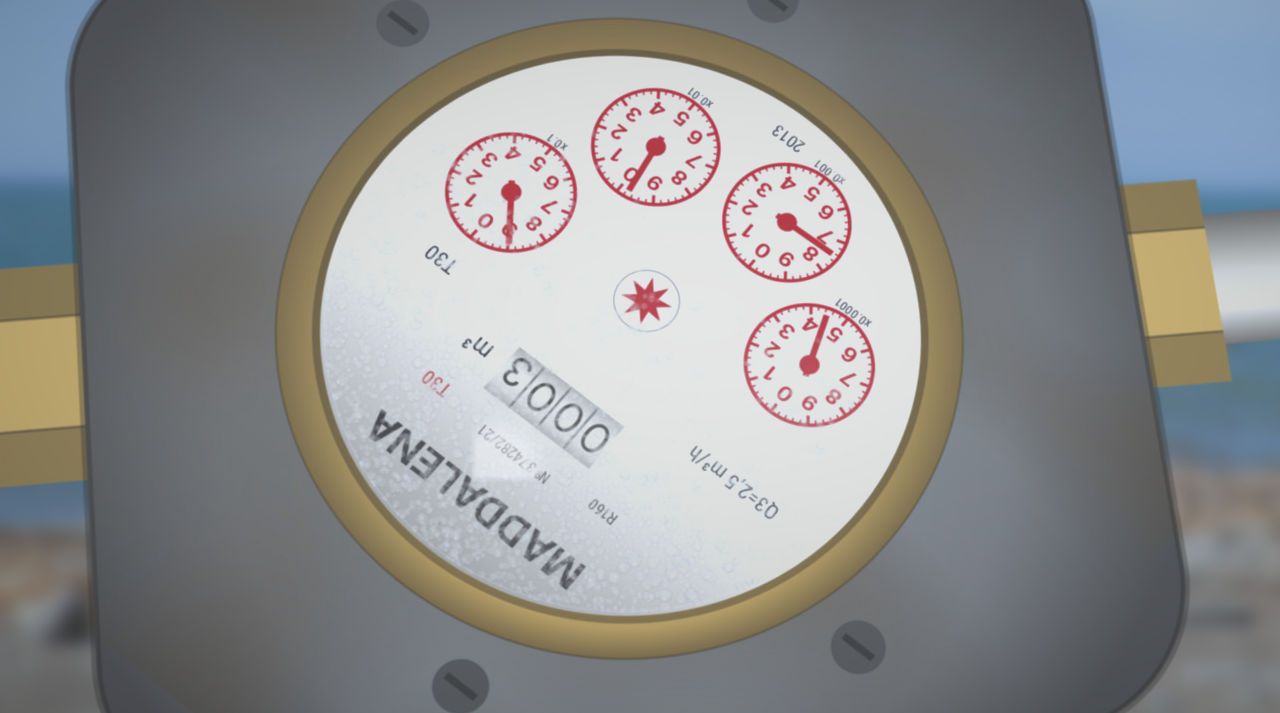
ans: 2.8974; m³
